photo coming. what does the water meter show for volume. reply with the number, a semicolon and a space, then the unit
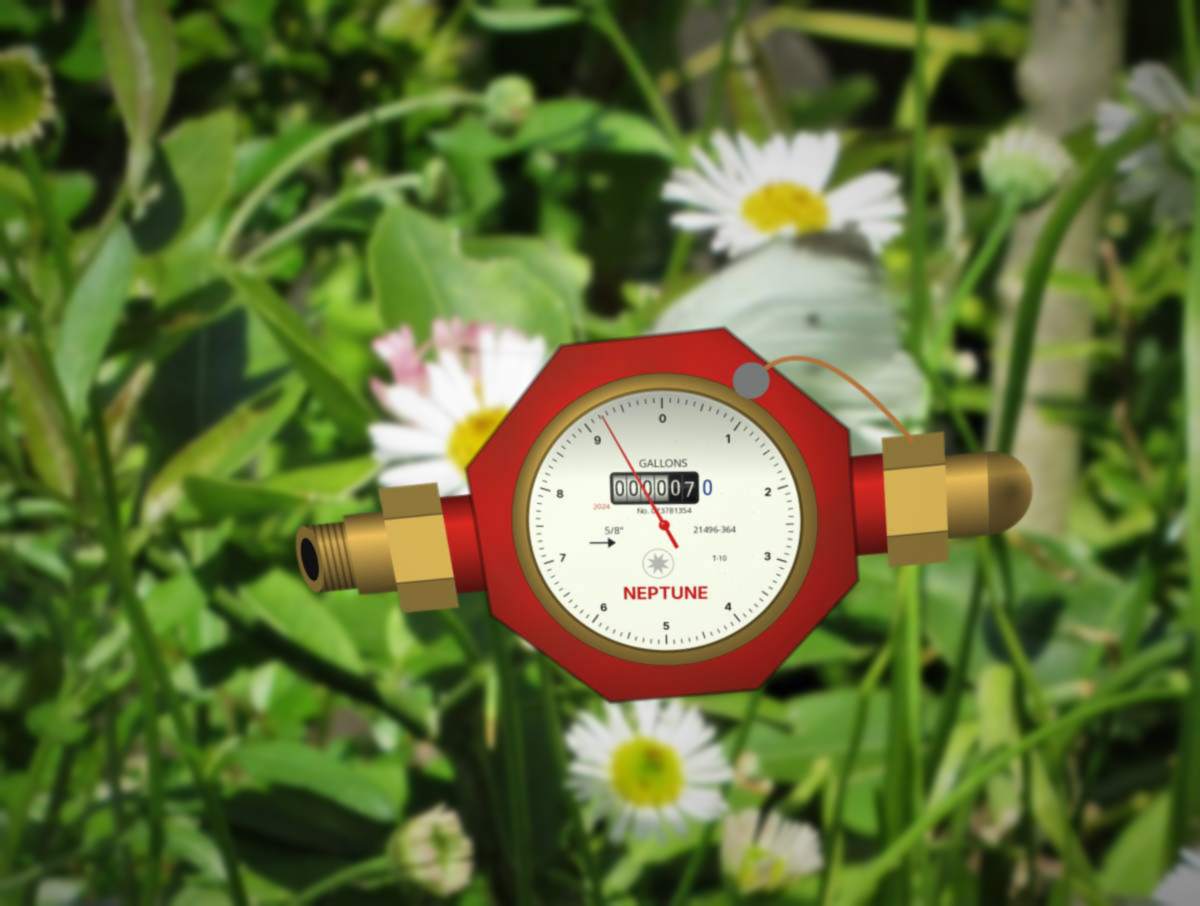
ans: 69.2; gal
